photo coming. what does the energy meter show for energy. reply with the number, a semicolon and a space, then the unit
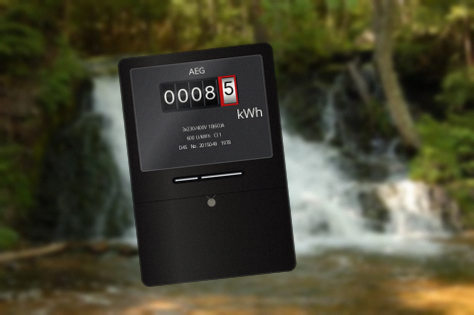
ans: 8.5; kWh
